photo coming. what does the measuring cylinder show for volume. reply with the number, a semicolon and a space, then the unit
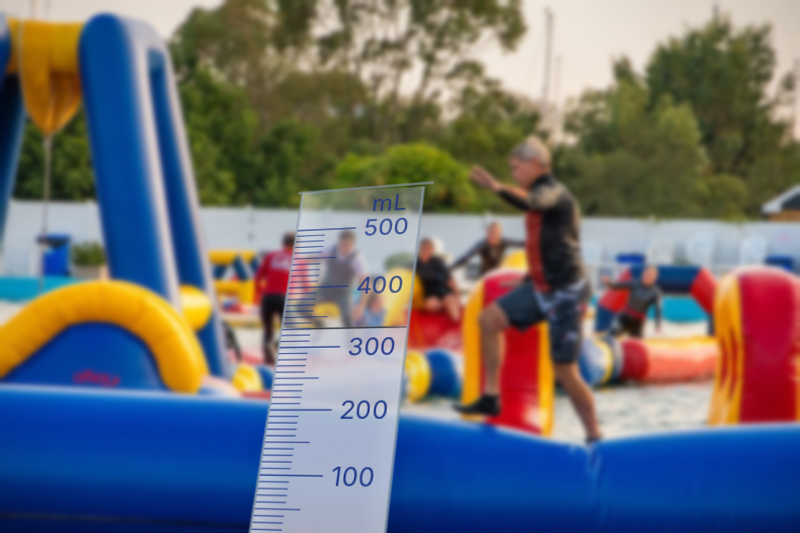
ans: 330; mL
